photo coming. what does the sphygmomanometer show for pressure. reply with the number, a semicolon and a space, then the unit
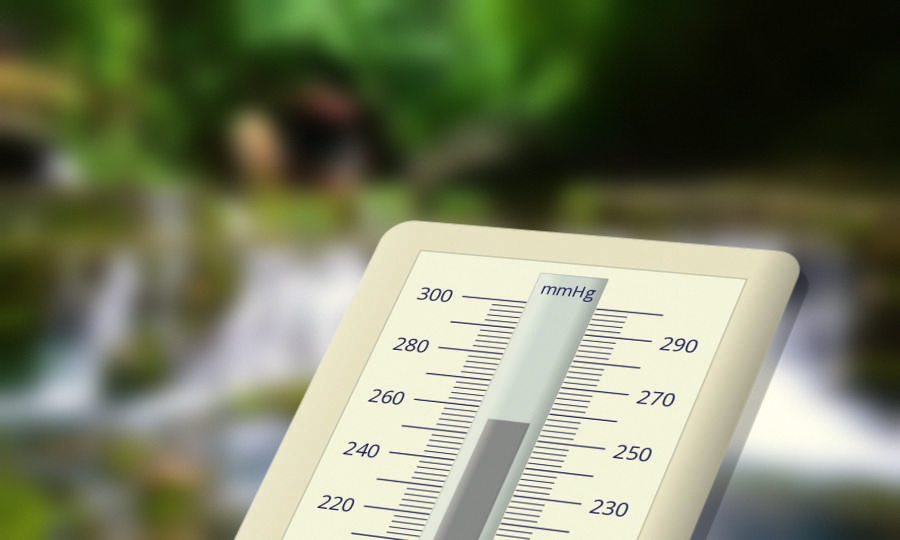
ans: 256; mmHg
